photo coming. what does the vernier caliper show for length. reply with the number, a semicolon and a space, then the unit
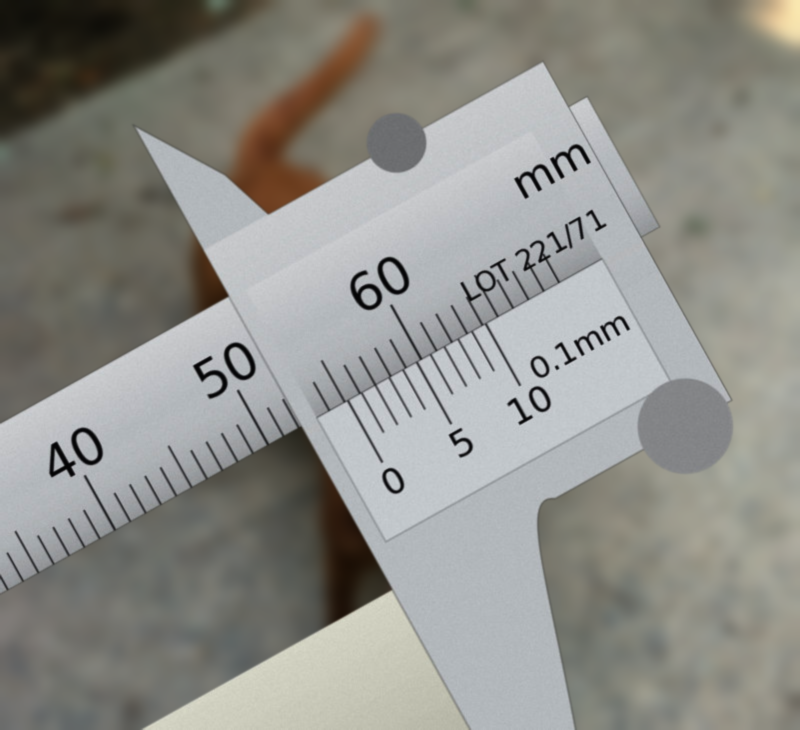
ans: 55.2; mm
